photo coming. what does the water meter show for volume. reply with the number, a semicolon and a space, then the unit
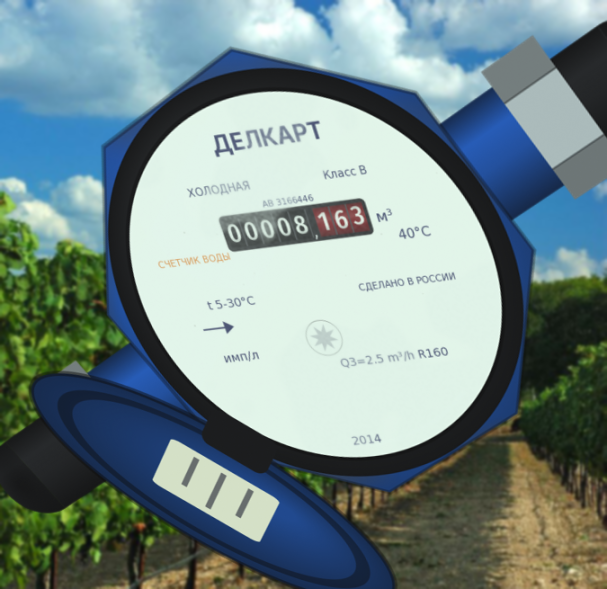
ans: 8.163; m³
